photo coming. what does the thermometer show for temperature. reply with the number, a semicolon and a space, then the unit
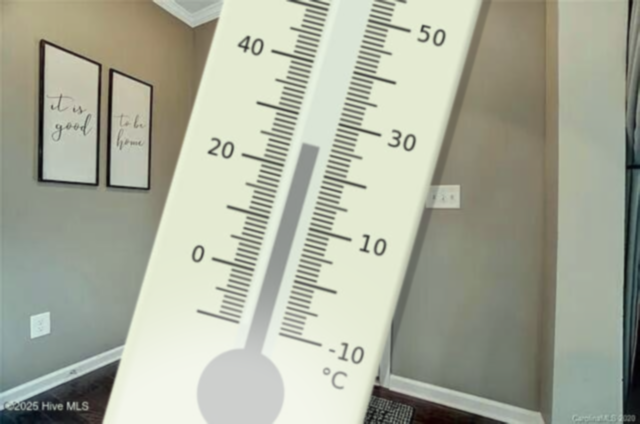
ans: 25; °C
